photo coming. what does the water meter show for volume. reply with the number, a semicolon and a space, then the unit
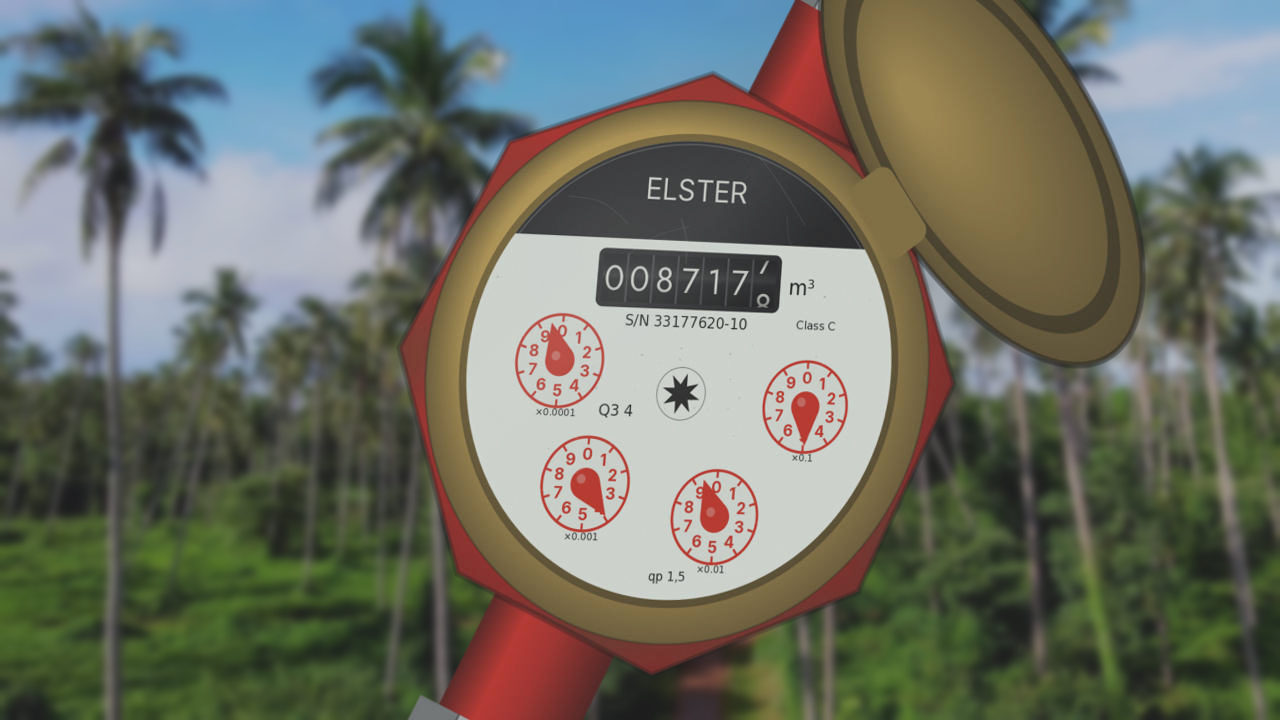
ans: 87177.4939; m³
